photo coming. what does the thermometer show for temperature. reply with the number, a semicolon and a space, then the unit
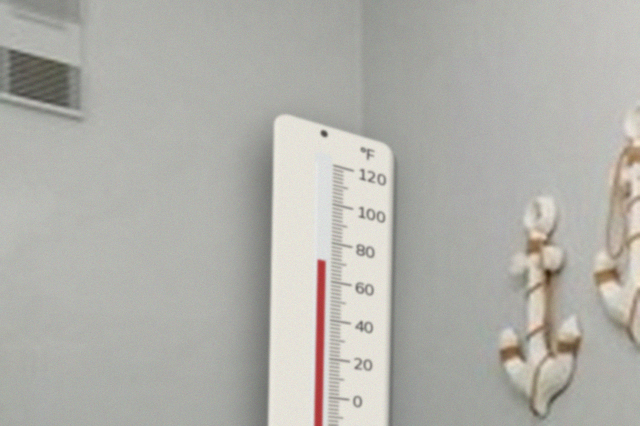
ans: 70; °F
